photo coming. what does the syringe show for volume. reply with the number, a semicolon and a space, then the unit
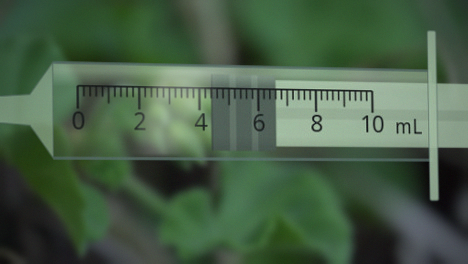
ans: 4.4; mL
